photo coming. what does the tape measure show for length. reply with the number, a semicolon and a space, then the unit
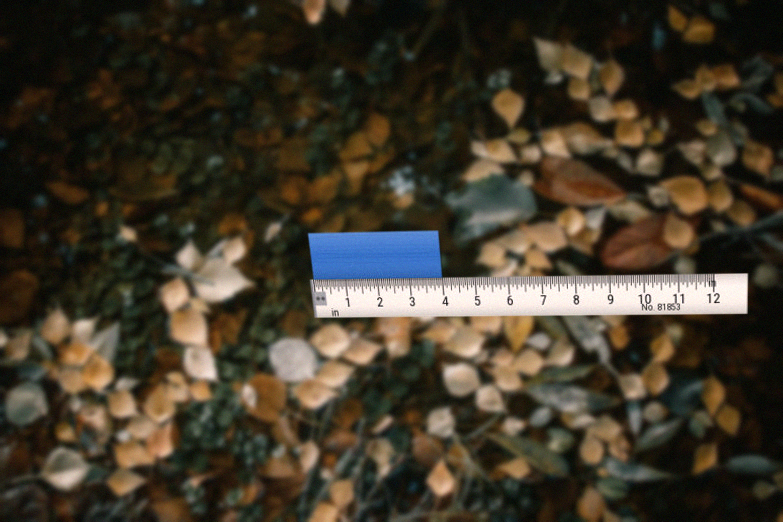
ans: 4; in
